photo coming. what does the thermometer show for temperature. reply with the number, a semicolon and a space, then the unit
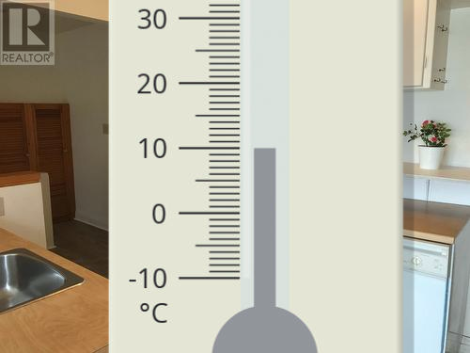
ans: 10; °C
